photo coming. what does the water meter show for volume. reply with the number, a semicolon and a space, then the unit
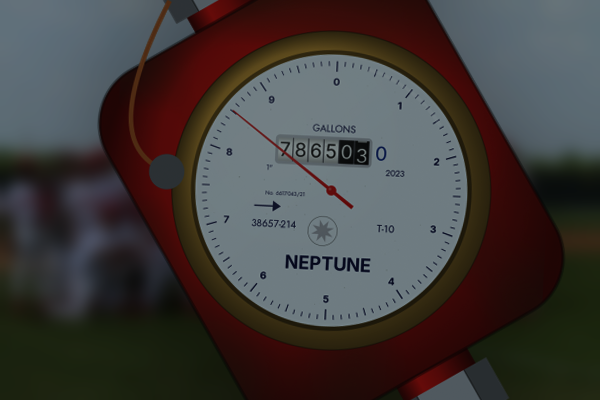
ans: 7865028.5; gal
